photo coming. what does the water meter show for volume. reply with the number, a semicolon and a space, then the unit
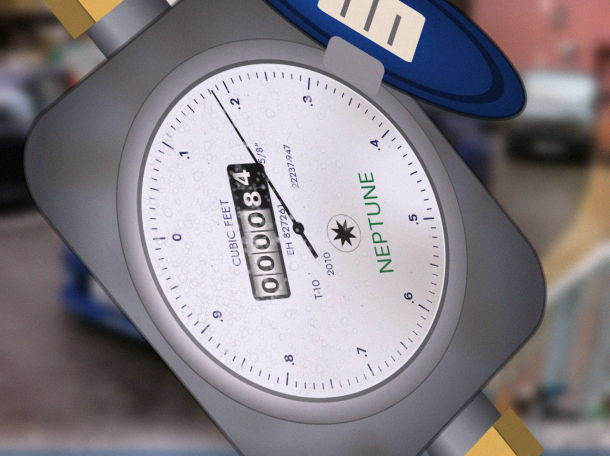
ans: 84.18; ft³
